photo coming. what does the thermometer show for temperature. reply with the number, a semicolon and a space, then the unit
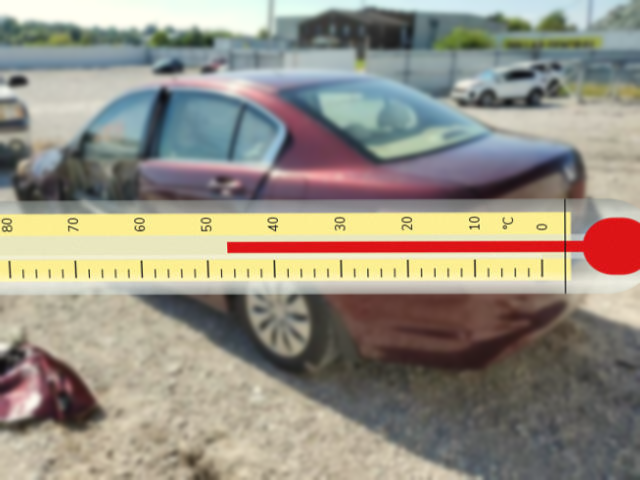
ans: 47; °C
